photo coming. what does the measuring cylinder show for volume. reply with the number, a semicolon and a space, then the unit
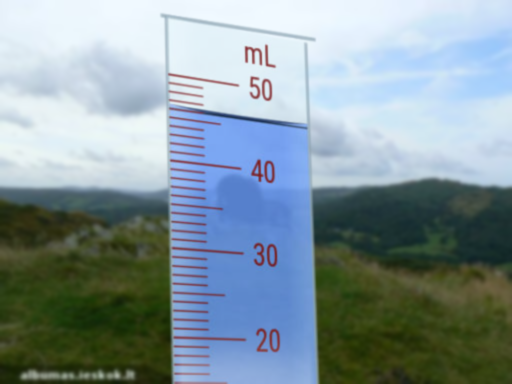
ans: 46; mL
